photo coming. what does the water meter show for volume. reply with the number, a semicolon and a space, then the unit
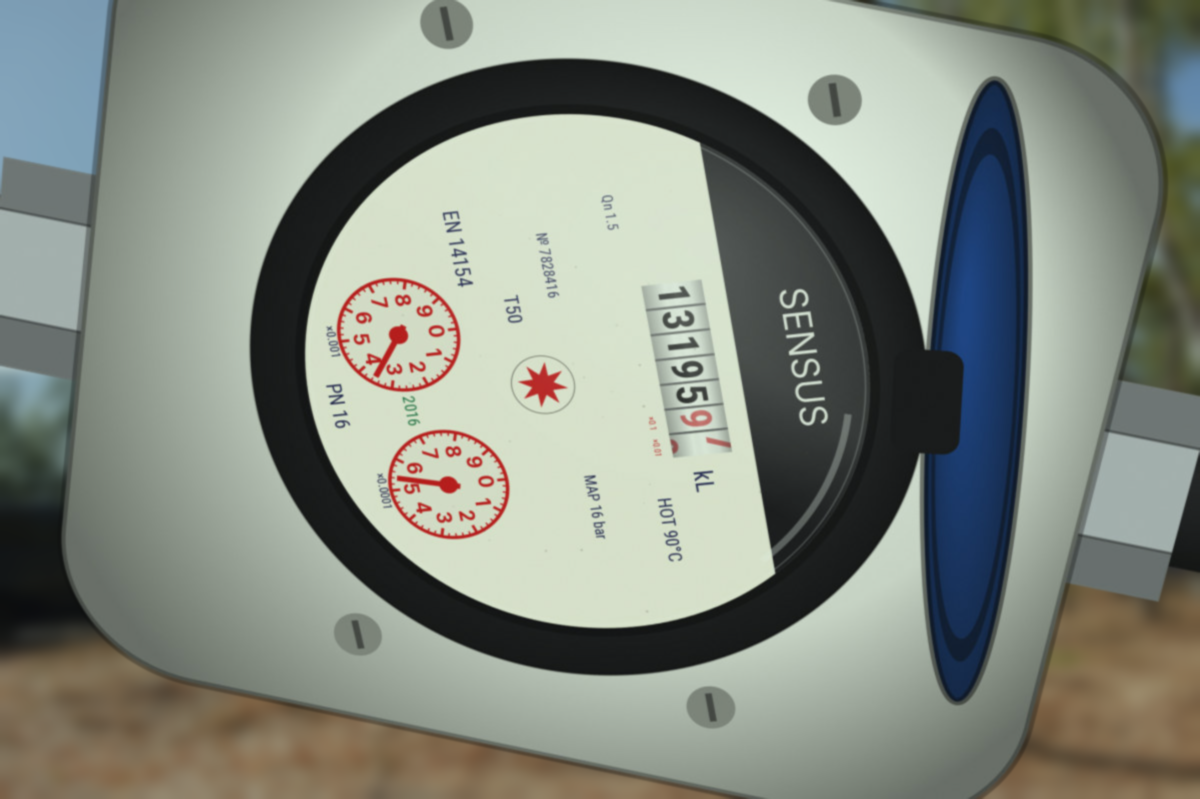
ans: 13195.9735; kL
